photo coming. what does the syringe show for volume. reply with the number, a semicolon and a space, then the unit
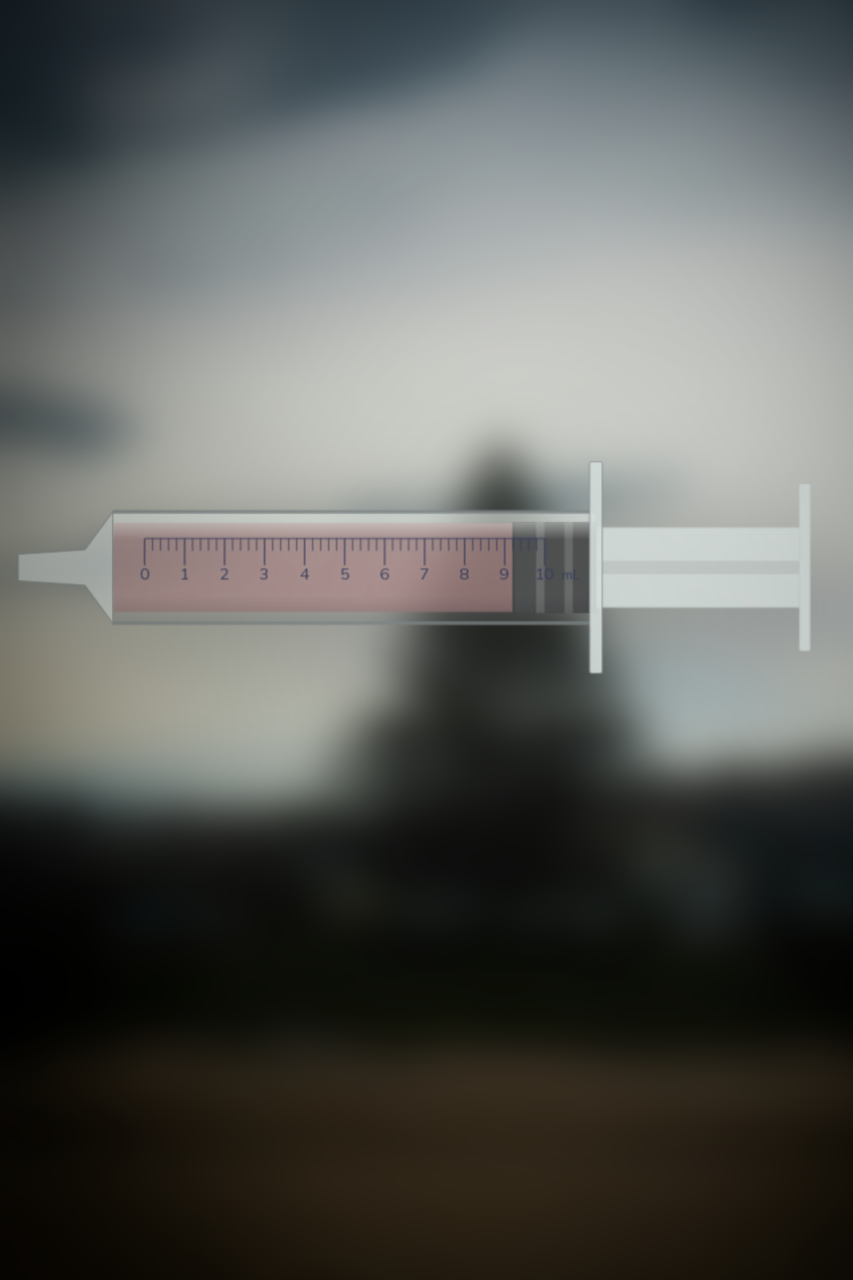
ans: 9.2; mL
